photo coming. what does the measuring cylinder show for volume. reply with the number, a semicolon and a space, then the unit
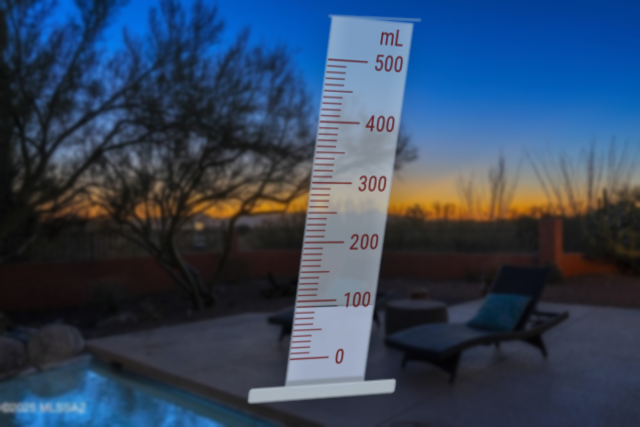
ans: 90; mL
